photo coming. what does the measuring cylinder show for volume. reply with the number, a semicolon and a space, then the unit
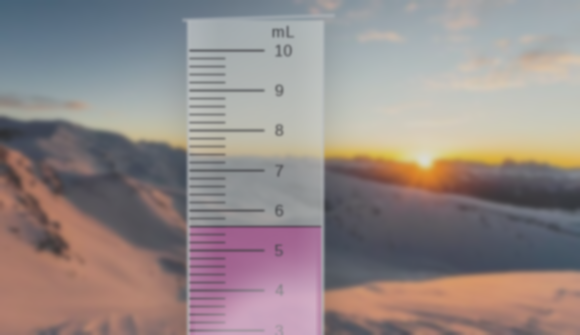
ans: 5.6; mL
